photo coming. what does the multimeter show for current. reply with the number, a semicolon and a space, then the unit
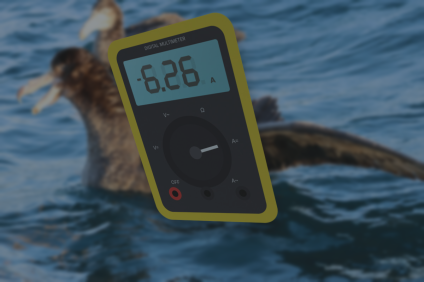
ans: -6.26; A
